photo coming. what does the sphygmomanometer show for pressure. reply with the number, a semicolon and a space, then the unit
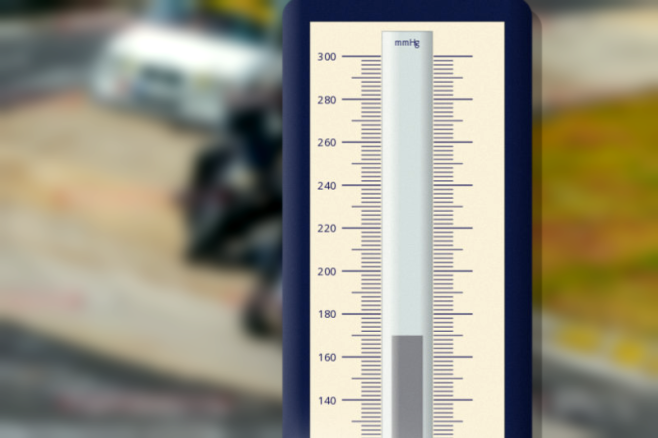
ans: 170; mmHg
